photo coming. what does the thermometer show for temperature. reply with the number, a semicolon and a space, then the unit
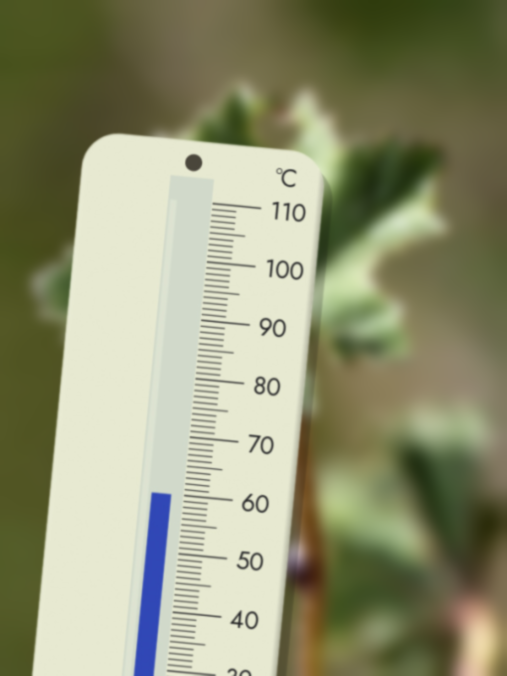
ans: 60; °C
